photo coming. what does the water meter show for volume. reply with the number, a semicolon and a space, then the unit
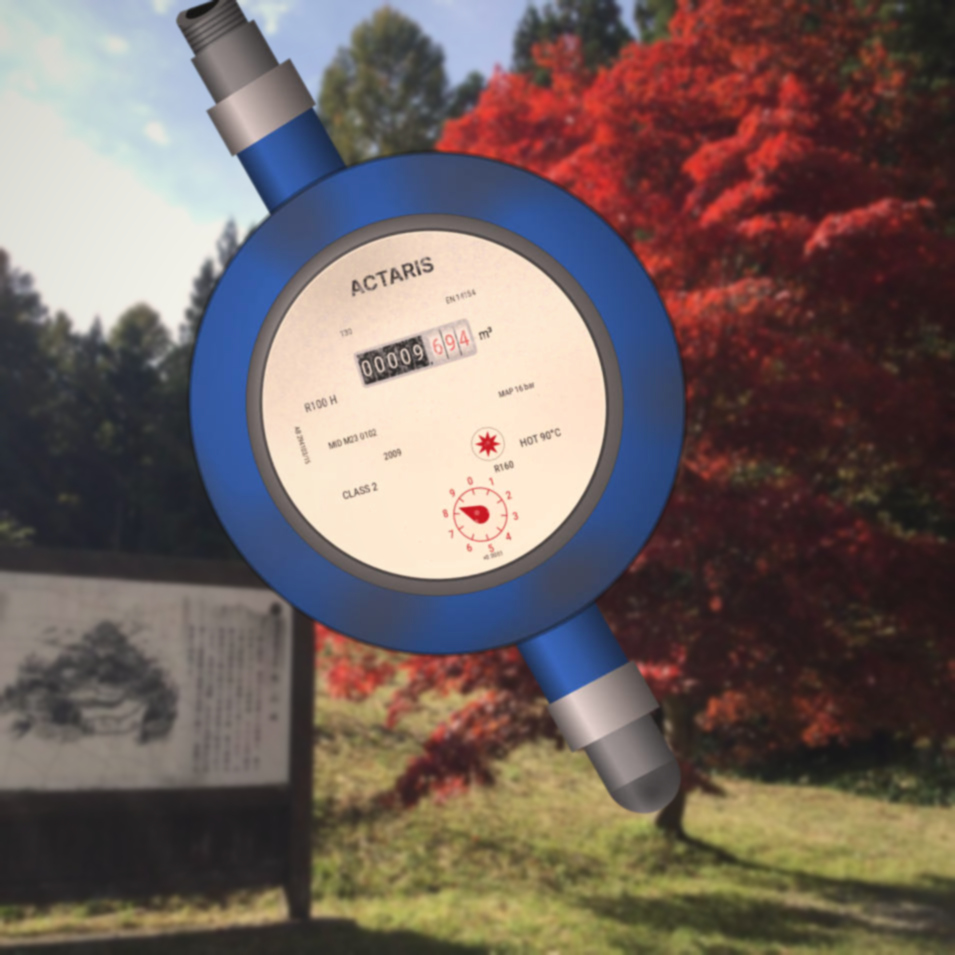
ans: 9.6948; m³
